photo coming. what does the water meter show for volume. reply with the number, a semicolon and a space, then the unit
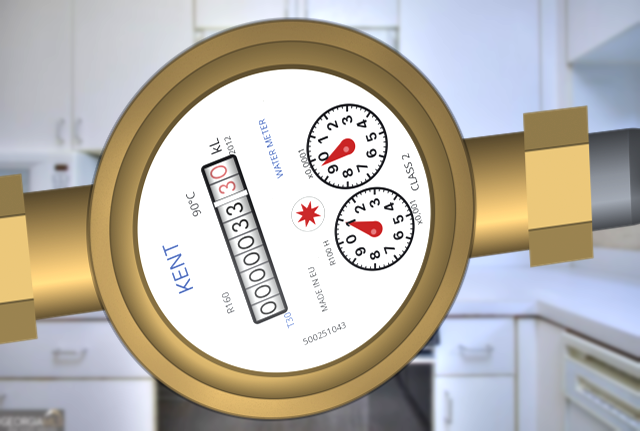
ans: 33.3009; kL
